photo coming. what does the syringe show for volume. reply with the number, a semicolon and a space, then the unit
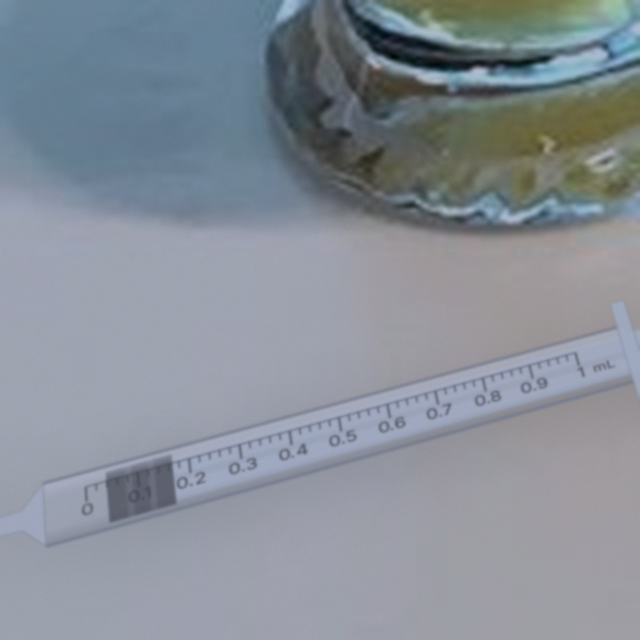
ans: 0.04; mL
